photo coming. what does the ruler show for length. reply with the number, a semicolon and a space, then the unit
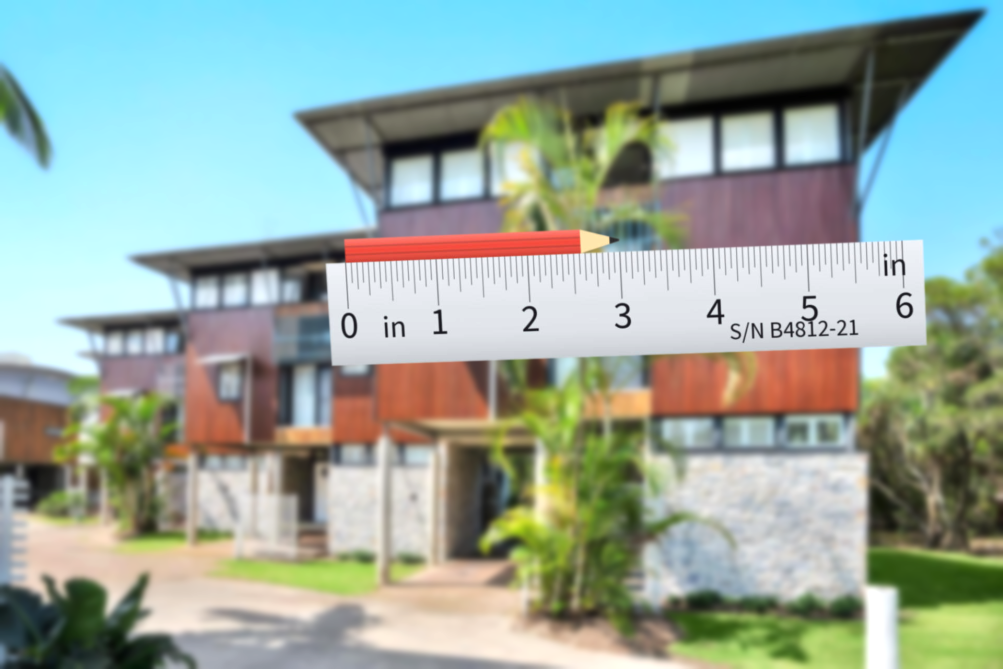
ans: 3; in
